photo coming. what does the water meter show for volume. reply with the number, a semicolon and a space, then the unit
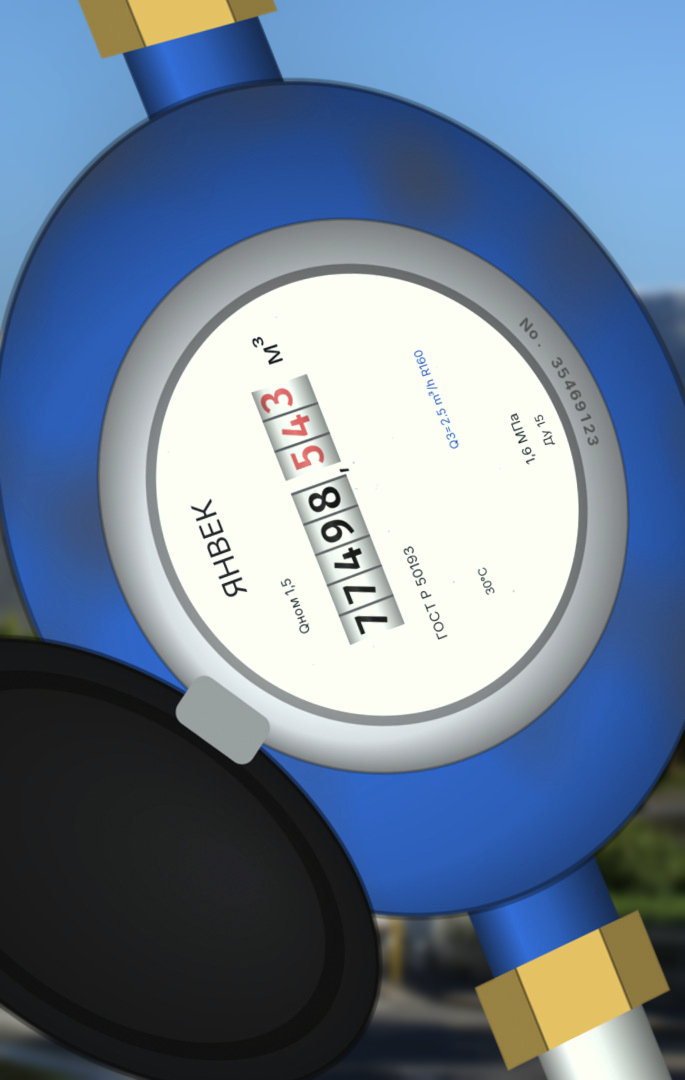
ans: 77498.543; m³
